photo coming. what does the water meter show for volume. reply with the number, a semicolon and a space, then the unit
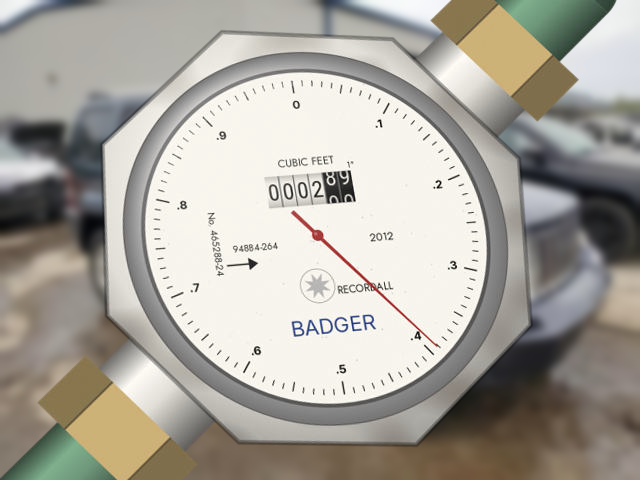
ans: 289.39; ft³
